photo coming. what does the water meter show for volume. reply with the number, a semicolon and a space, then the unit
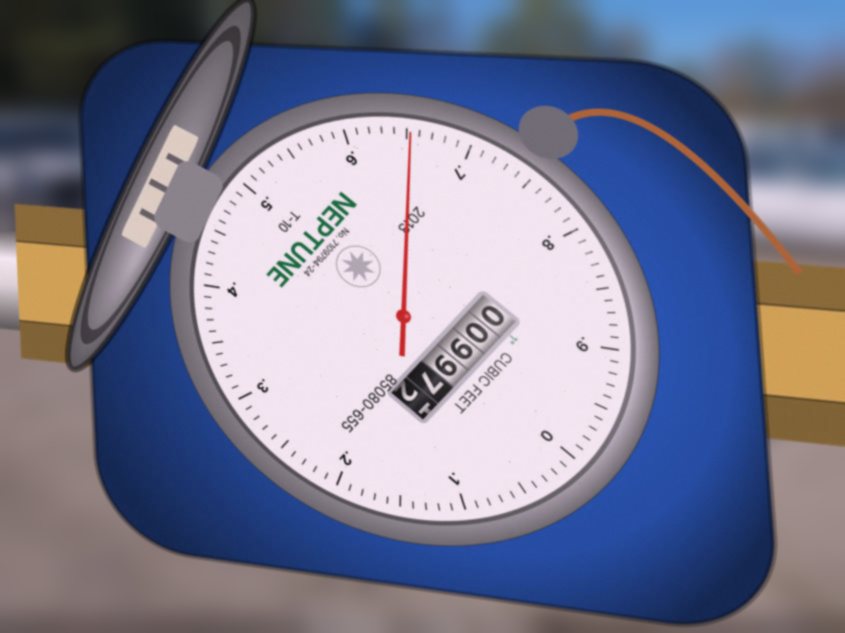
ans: 9971.65; ft³
